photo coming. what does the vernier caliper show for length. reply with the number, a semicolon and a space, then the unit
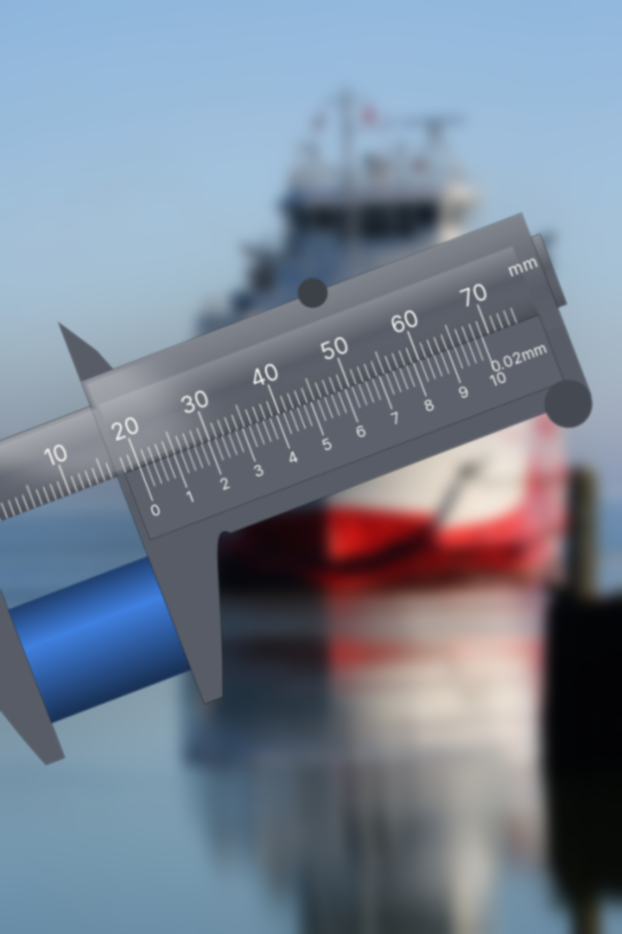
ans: 20.0; mm
